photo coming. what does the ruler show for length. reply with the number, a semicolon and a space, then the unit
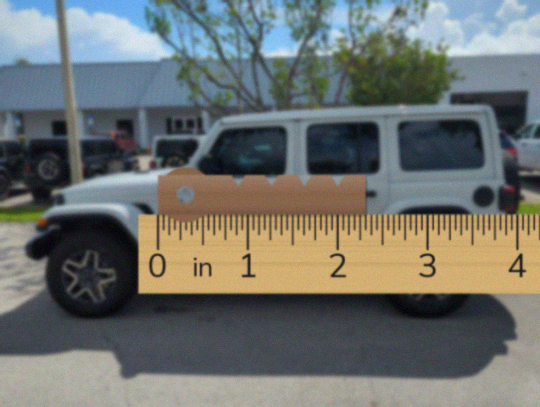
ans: 2.3125; in
